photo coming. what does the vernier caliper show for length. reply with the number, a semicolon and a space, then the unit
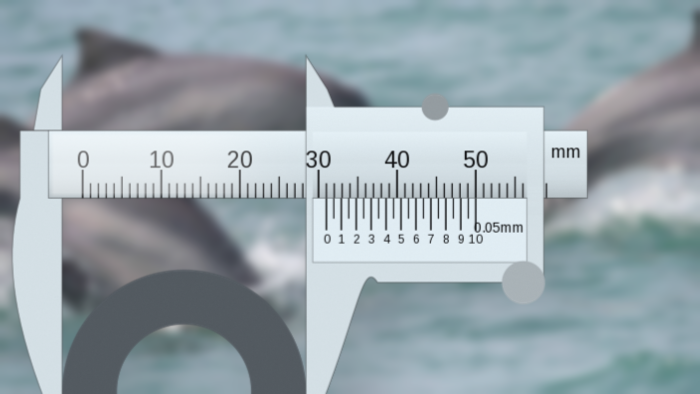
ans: 31.0; mm
